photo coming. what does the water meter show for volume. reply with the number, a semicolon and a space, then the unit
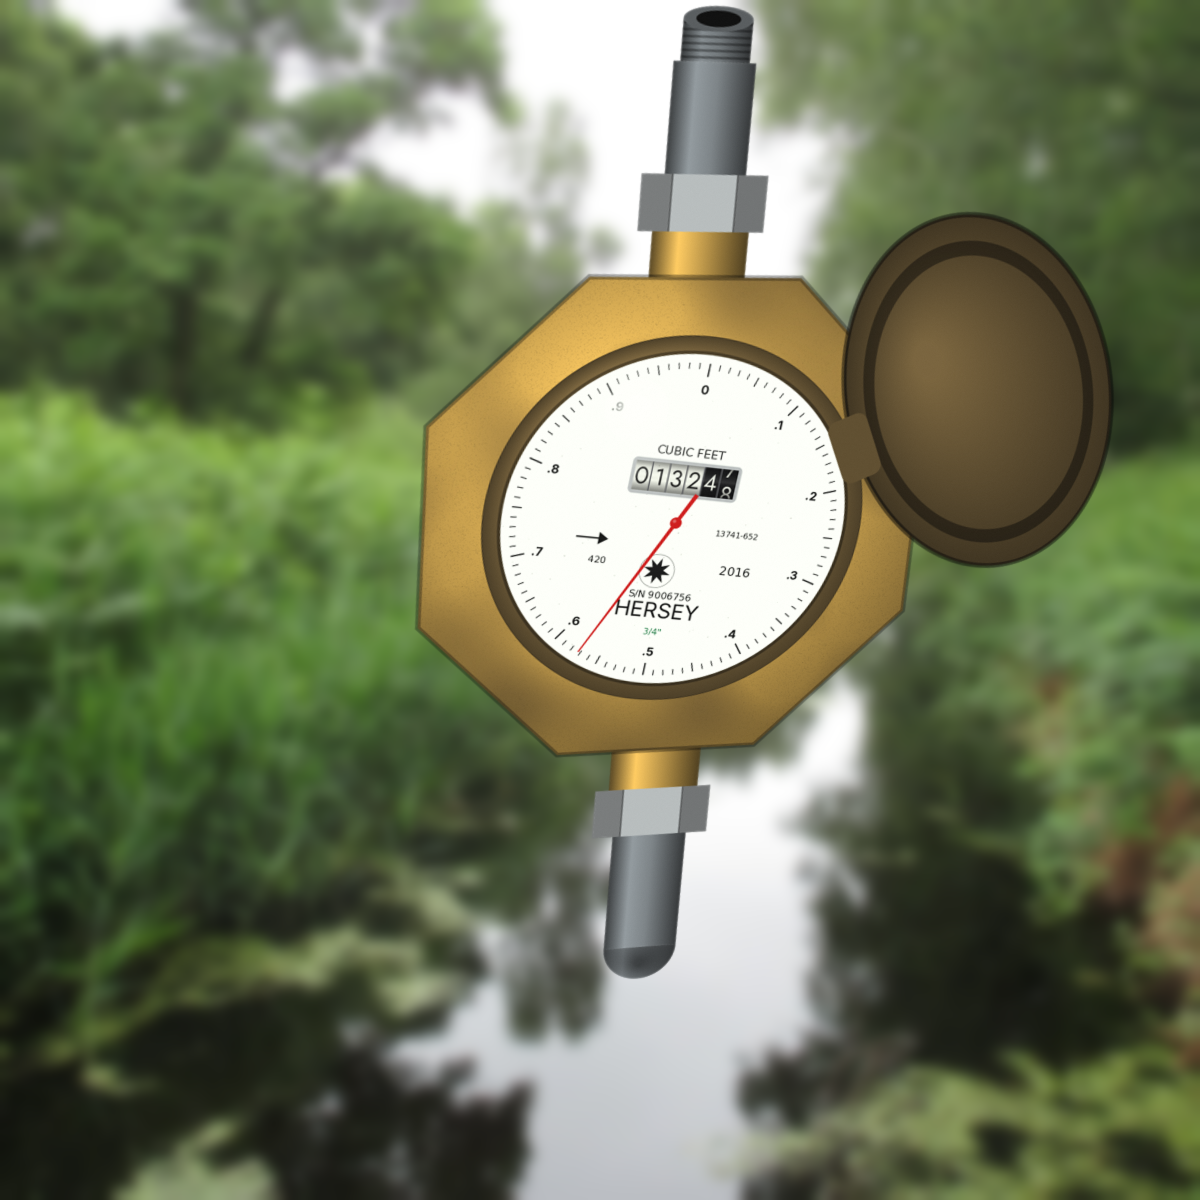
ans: 13247.57; ft³
